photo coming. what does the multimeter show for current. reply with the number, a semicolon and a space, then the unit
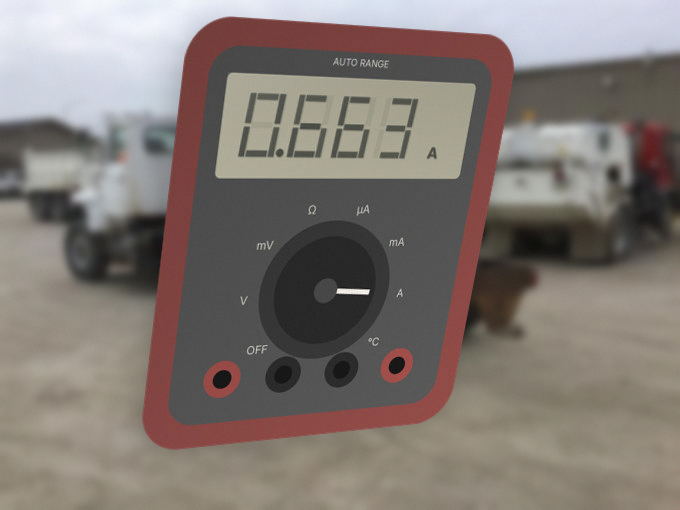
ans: 0.663; A
